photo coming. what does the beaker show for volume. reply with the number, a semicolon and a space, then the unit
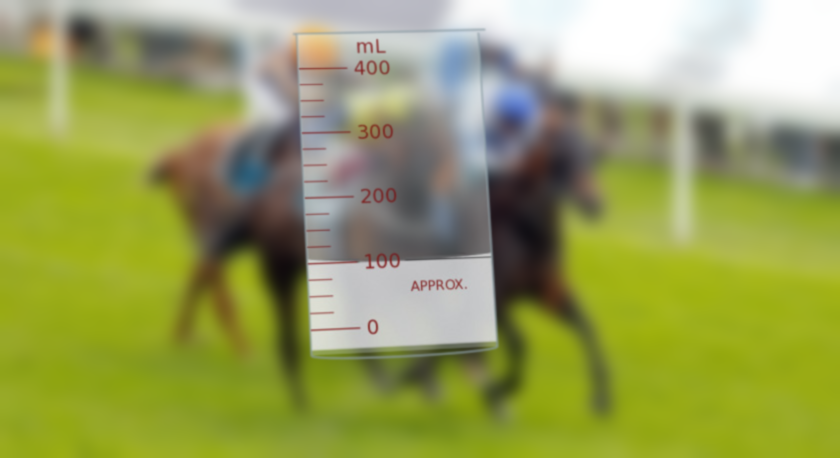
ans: 100; mL
